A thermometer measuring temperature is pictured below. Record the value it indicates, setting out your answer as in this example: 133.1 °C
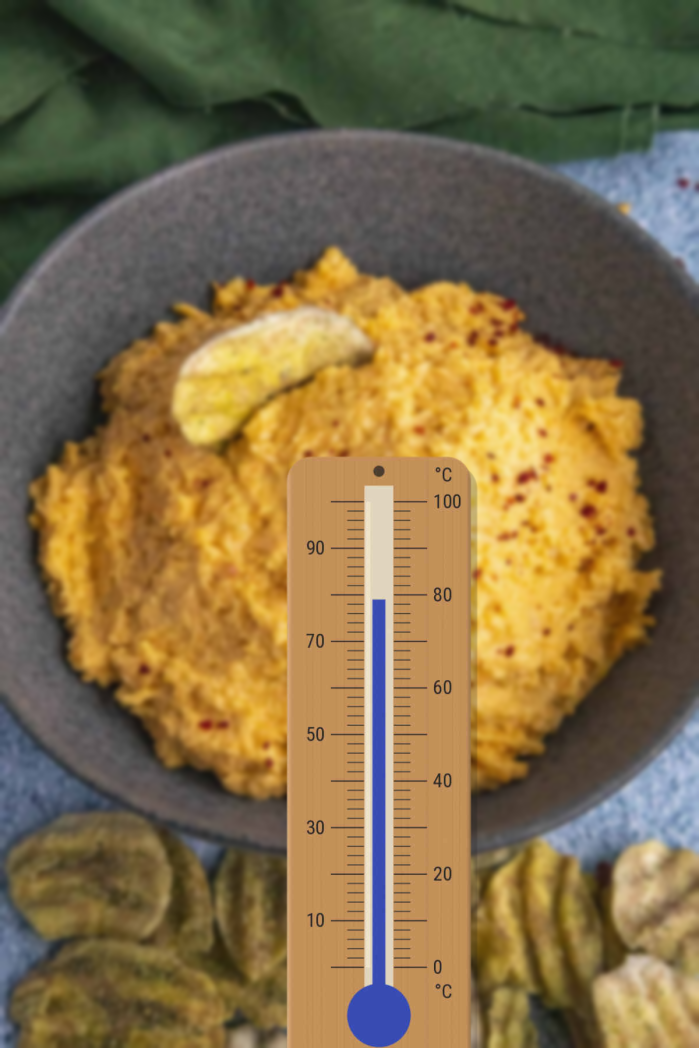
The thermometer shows 79 °C
